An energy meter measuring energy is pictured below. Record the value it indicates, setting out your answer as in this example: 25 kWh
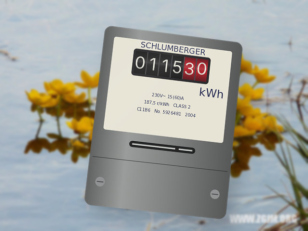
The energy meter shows 115.30 kWh
